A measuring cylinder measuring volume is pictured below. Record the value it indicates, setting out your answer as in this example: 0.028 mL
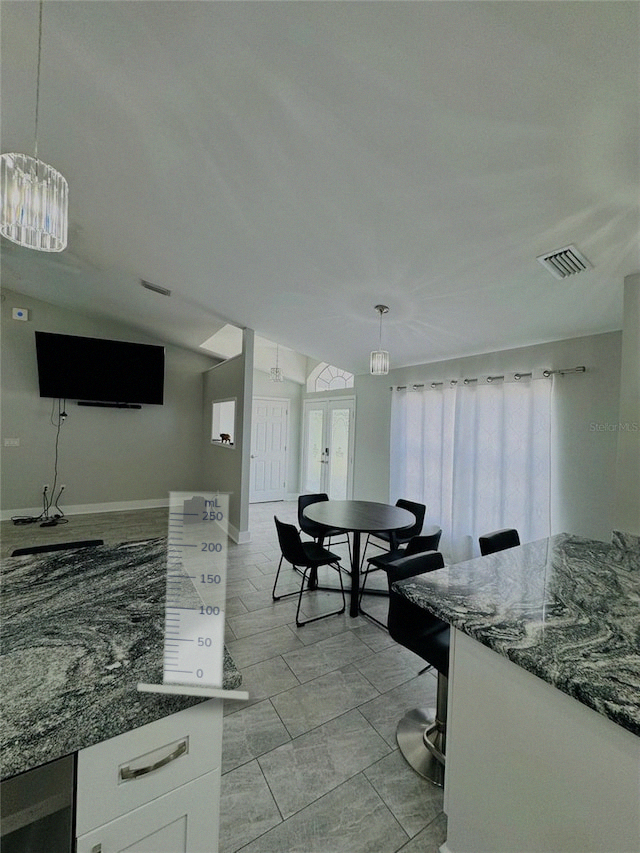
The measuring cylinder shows 100 mL
